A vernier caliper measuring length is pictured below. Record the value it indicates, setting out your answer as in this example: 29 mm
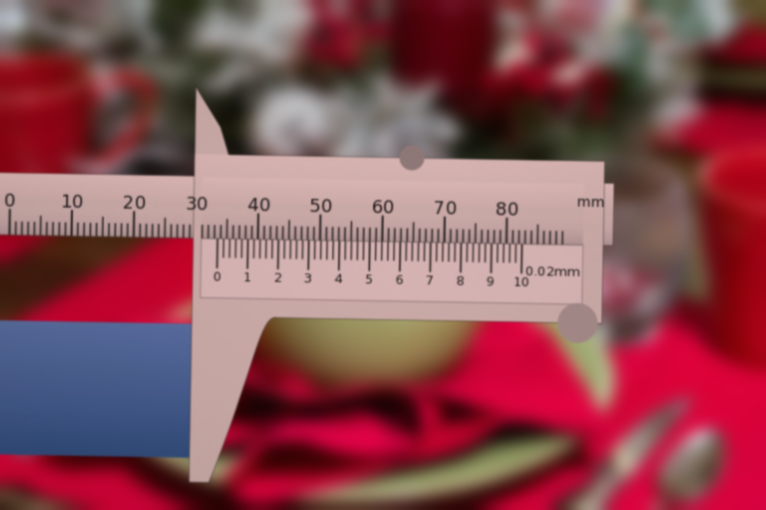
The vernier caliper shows 33.5 mm
